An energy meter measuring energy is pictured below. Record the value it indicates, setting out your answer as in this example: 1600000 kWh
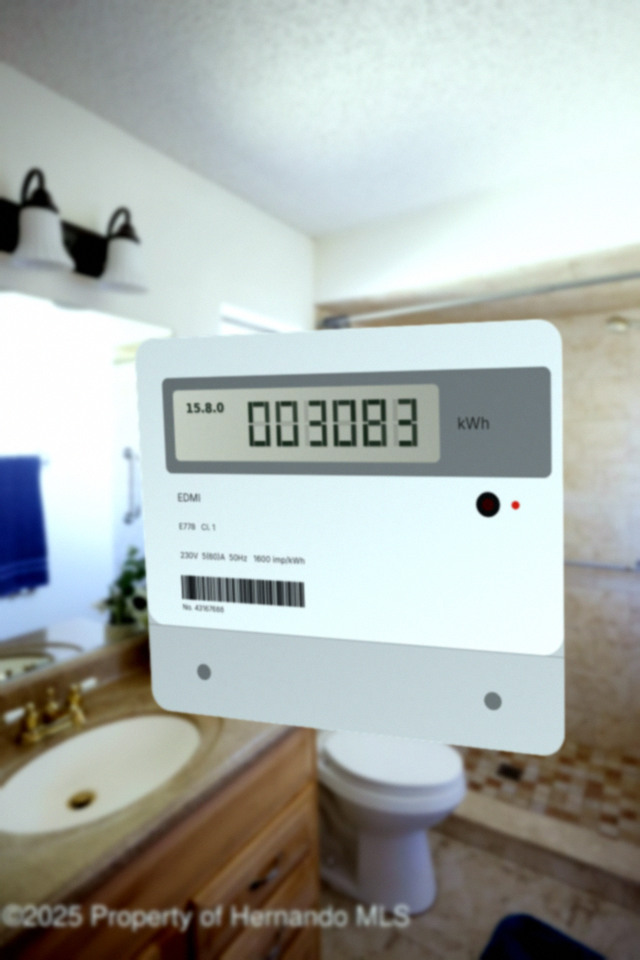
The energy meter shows 3083 kWh
